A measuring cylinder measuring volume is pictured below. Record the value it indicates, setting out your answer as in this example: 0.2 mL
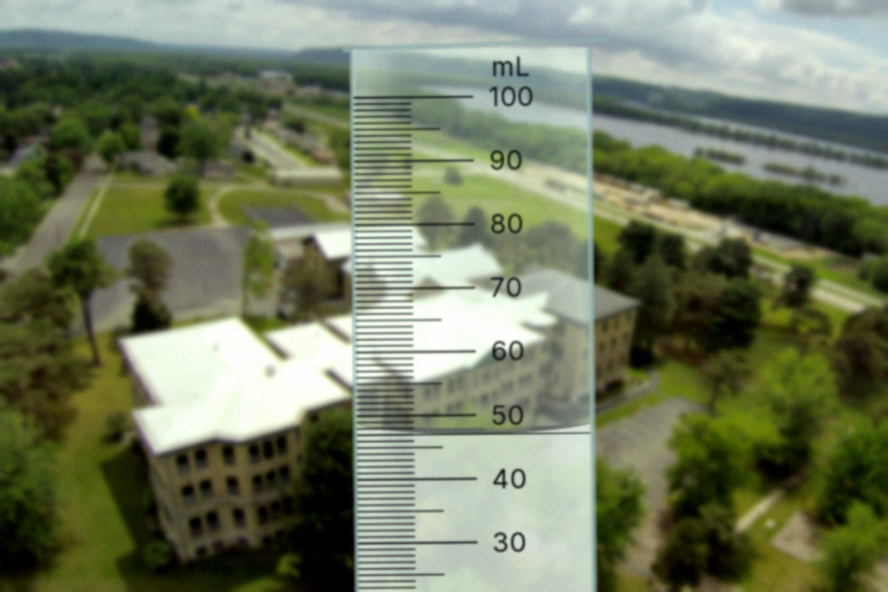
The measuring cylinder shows 47 mL
